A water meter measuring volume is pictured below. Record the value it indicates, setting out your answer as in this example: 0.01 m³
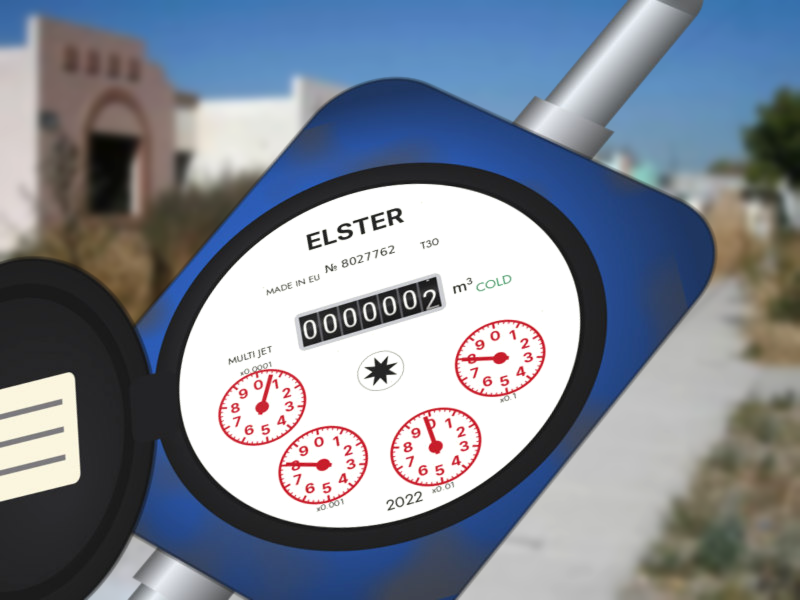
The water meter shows 1.7980 m³
